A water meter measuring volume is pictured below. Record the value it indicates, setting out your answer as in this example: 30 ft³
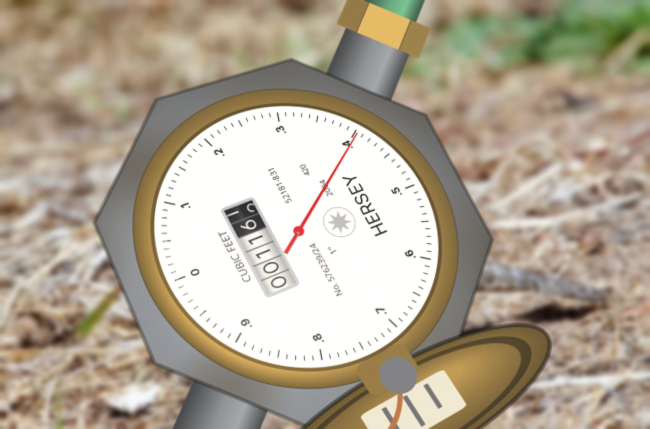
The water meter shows 1161.40 ft³
